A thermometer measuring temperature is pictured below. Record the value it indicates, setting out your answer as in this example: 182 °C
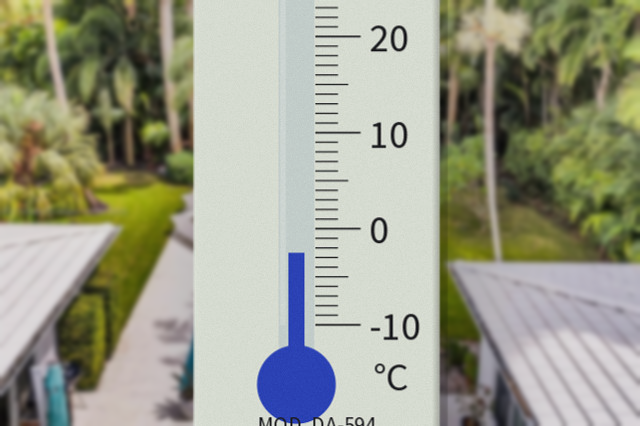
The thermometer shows -2.5 °C
